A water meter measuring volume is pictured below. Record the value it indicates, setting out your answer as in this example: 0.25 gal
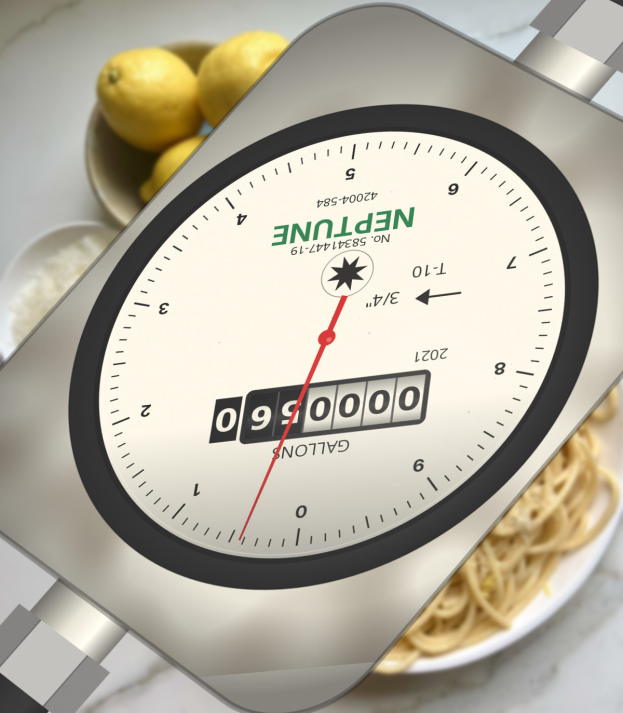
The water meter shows 560.4 gal
